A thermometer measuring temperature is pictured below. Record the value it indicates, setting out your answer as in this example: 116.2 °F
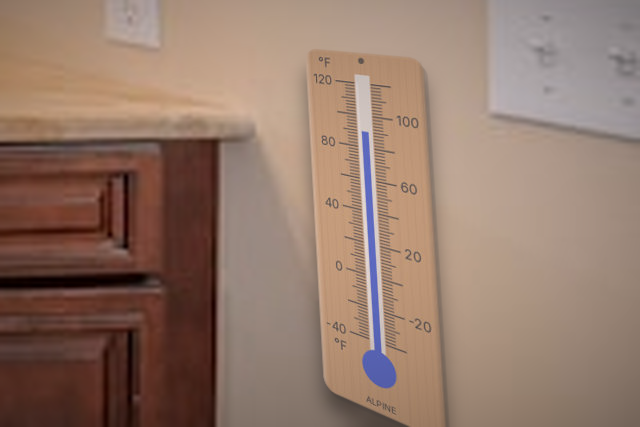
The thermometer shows 90 °F
